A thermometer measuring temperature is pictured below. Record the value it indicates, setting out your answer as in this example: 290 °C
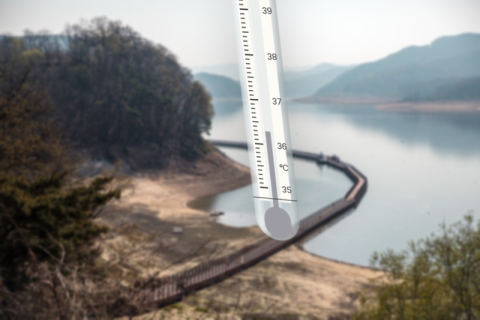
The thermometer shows 36.3 °C
